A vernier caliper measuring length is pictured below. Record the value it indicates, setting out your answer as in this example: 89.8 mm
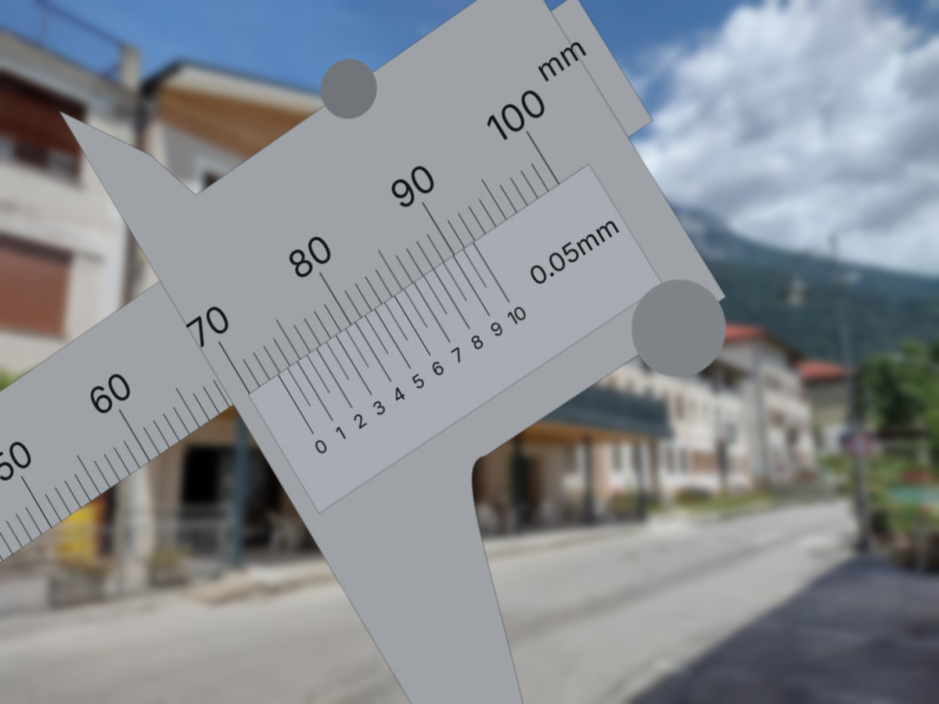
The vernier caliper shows 72.8 mm
